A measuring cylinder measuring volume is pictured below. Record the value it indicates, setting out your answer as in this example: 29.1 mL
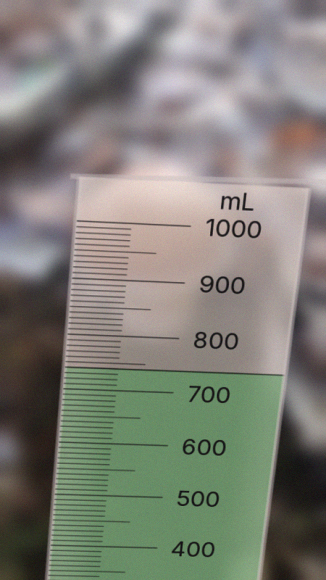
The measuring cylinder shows 740 mL
